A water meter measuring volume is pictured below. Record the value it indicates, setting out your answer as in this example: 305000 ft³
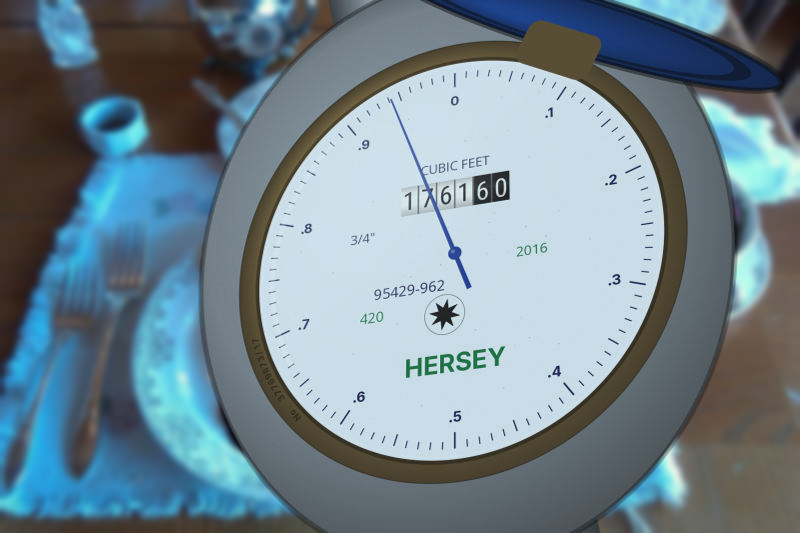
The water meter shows 176159.94 ft³
